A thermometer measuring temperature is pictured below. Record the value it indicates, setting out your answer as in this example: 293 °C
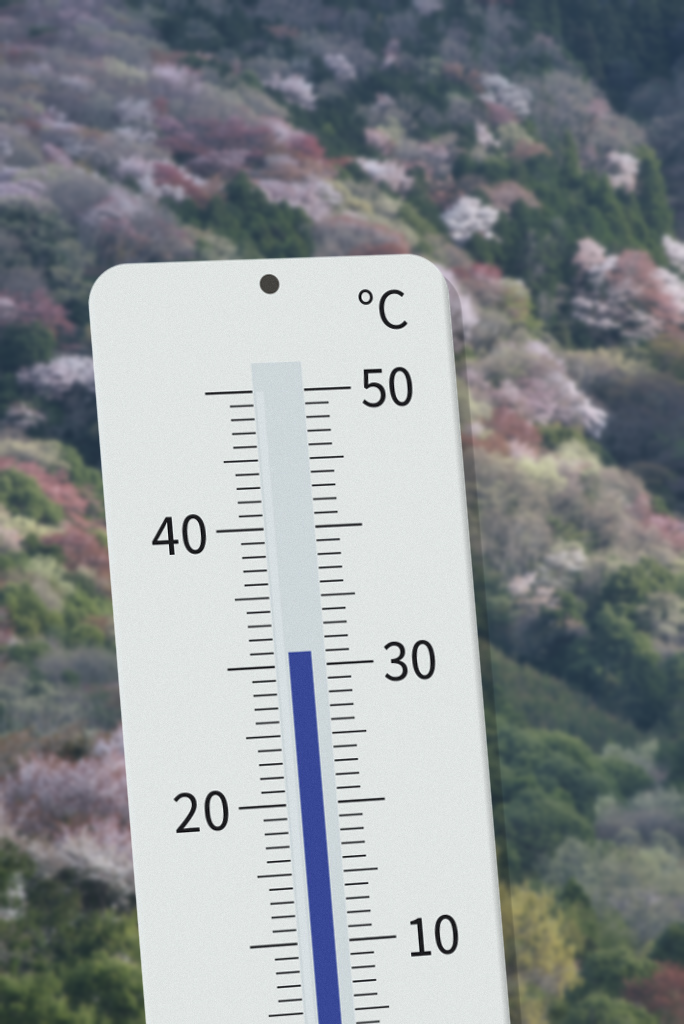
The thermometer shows 31 °C
